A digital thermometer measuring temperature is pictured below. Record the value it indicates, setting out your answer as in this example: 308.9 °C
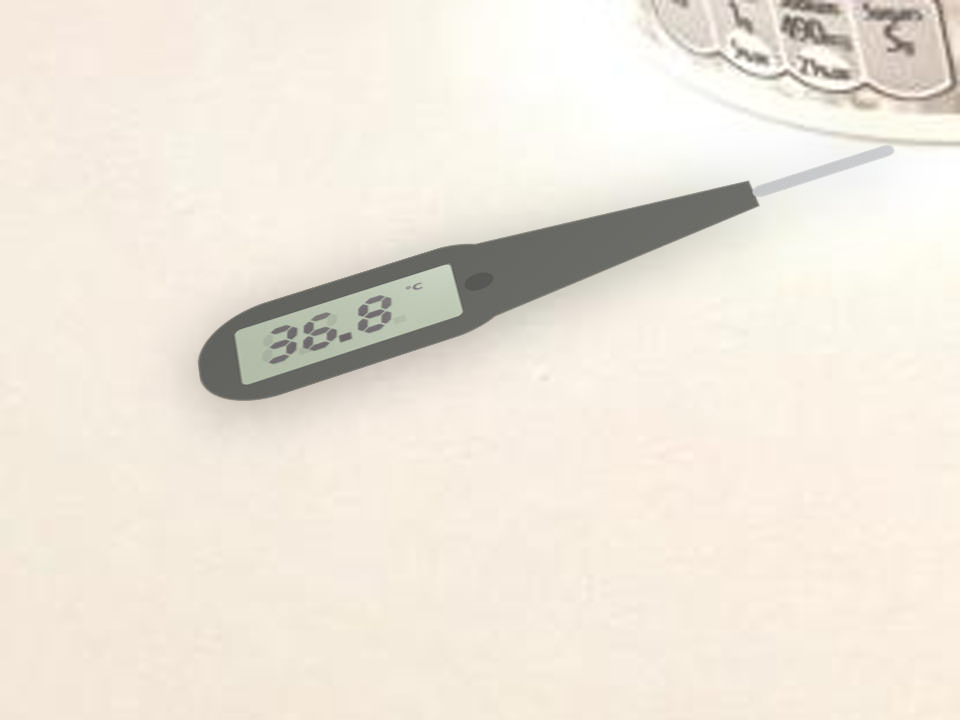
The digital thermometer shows 36.8 °C
